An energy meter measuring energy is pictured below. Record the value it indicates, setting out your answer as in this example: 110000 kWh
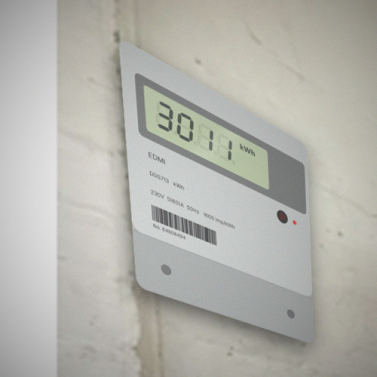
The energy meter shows 3011 kWh
